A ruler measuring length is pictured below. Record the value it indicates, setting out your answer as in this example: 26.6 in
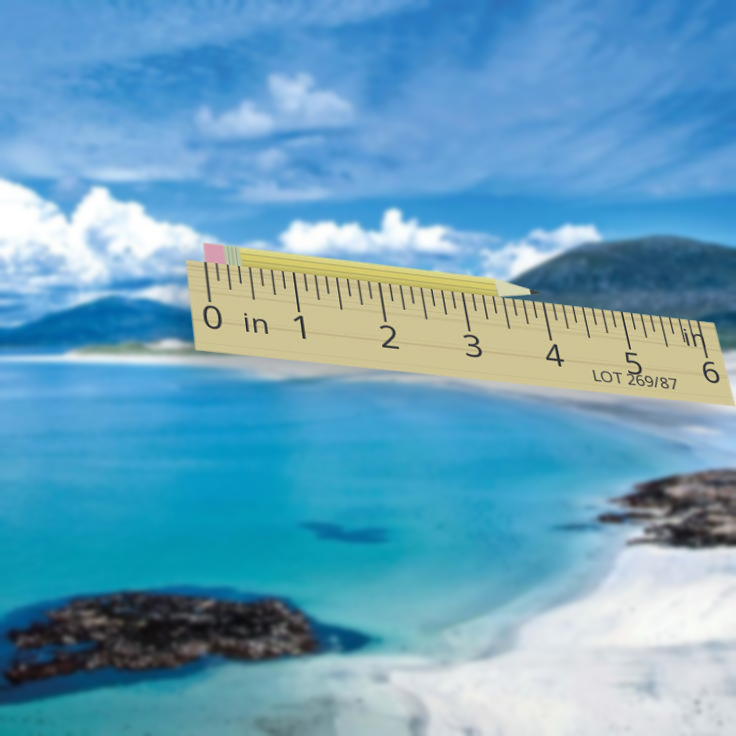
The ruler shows 4 in
